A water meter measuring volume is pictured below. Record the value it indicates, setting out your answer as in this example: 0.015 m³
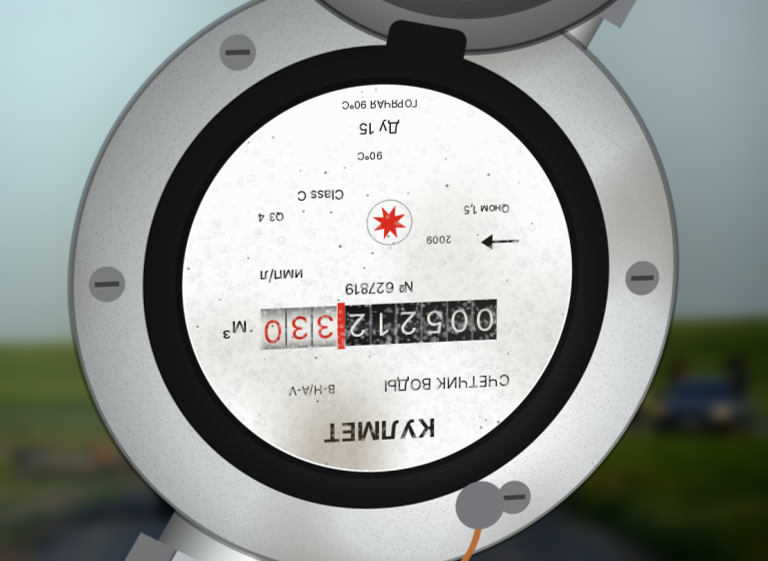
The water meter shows 5212.330 m³
